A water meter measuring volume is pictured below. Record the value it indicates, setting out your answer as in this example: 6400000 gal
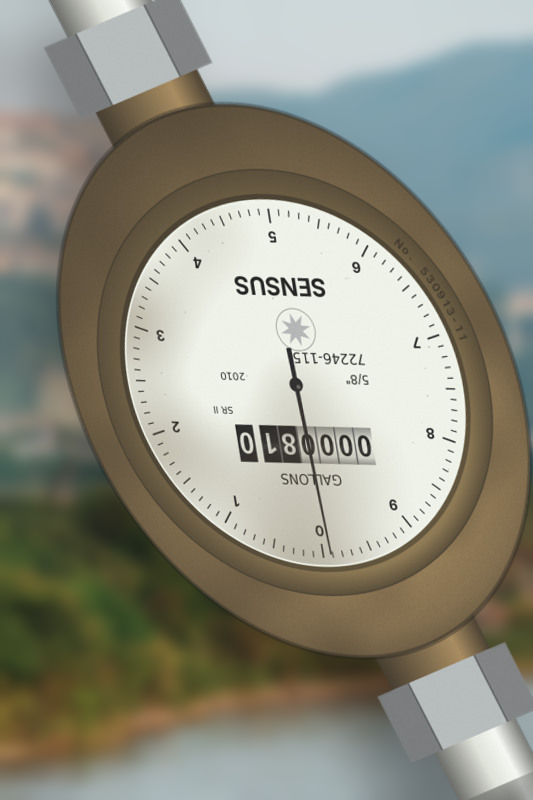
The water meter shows 809.9 gal
